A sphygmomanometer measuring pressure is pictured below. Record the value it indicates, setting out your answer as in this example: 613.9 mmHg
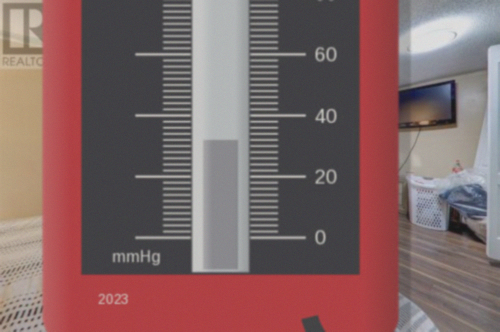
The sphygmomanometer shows 32 mmHg
